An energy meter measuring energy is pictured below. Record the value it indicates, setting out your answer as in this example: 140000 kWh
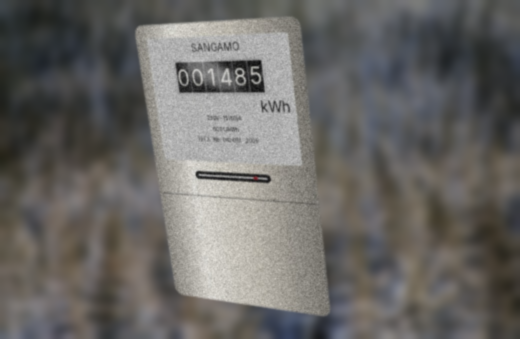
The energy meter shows 1485 kWh
